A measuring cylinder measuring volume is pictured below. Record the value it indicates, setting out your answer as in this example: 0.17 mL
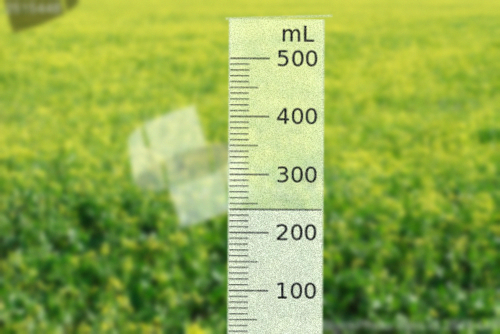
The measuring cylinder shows 240 mL
